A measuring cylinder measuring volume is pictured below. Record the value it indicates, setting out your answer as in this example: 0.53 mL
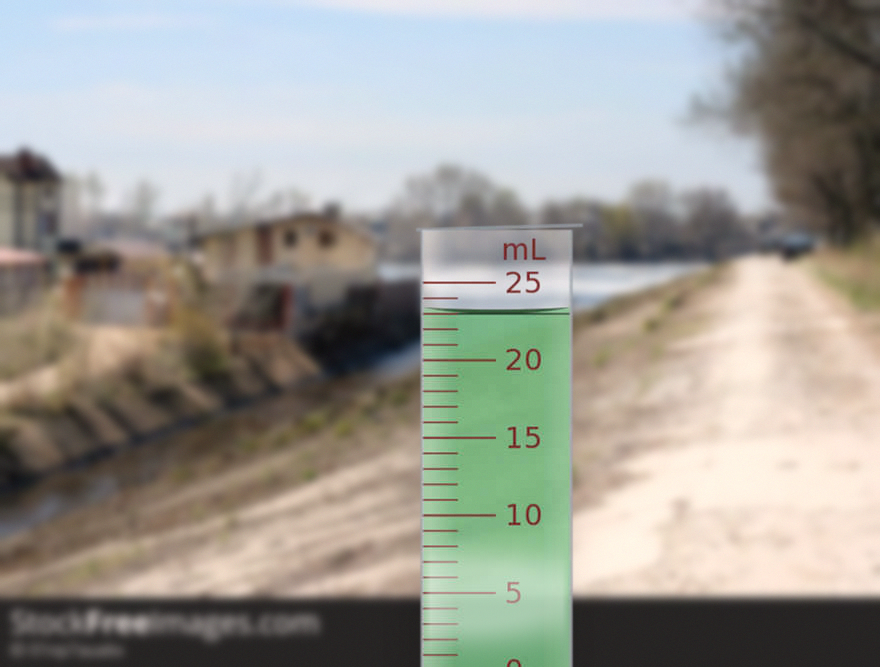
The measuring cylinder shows 23 mL
